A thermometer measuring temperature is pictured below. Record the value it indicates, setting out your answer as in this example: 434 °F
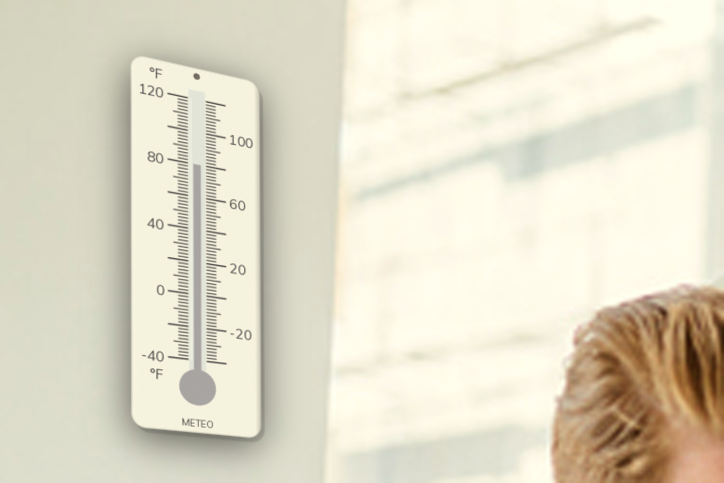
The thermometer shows 80 °F
